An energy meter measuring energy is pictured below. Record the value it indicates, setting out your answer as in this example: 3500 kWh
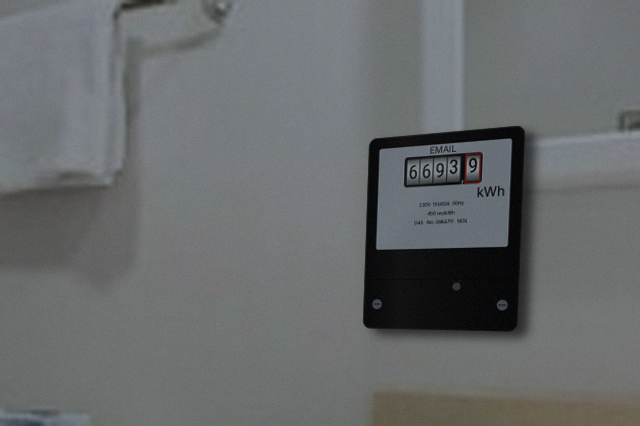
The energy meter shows 6693.9 kWh
